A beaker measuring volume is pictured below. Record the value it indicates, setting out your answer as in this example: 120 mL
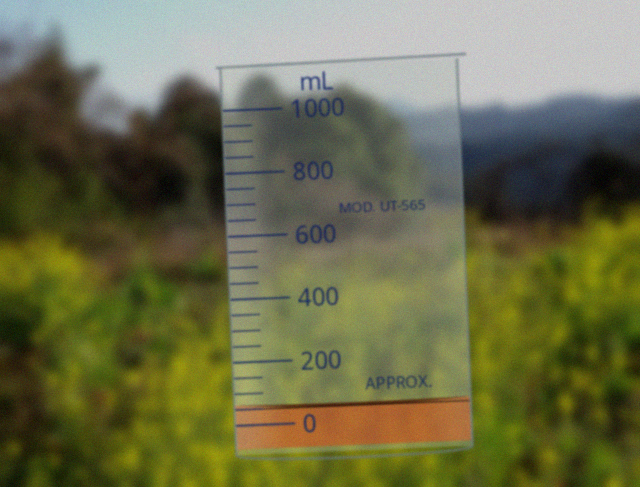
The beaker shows 50 mL
